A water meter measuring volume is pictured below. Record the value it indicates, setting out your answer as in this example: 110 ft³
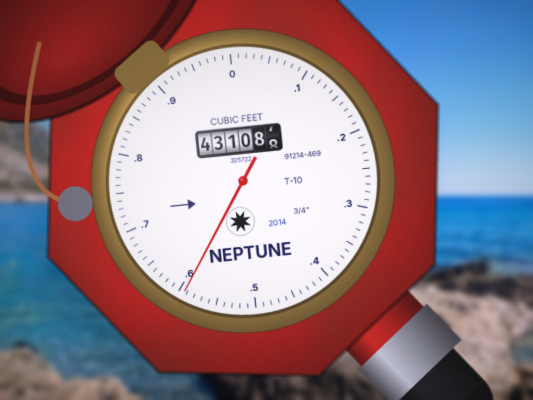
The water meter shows 431087.59 ft³
